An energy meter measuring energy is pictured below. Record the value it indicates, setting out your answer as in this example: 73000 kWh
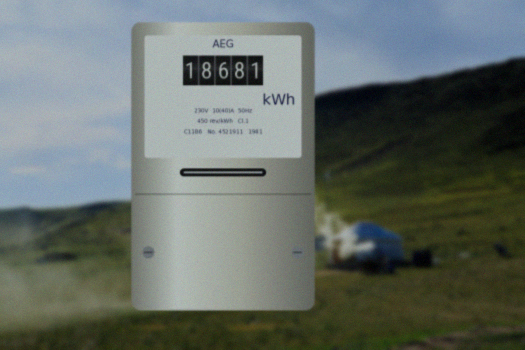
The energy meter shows 18681 kWh
